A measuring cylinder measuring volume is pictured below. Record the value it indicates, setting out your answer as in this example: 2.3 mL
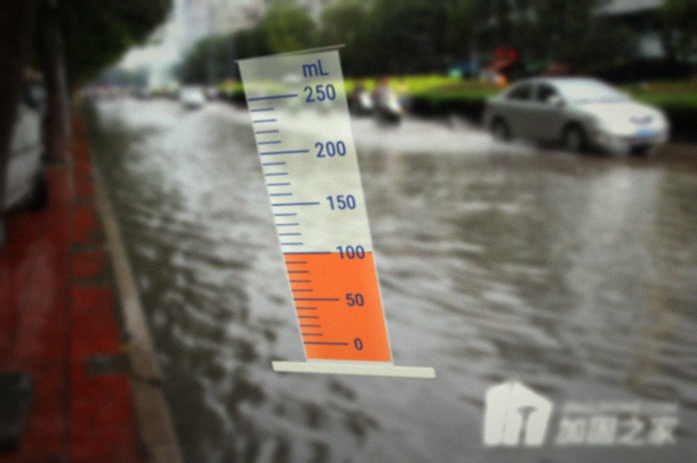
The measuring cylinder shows 100 mL
